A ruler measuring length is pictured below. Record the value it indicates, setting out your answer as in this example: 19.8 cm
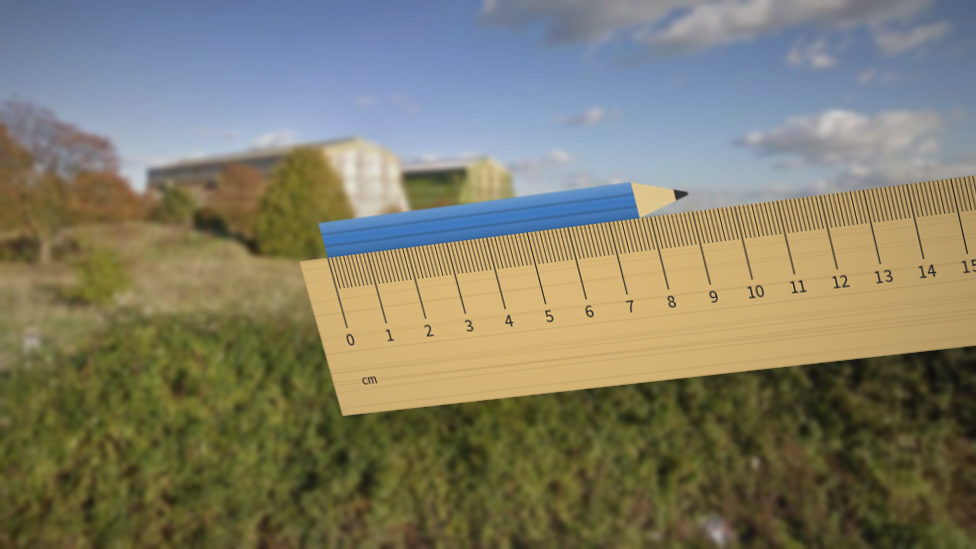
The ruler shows 9 cm
